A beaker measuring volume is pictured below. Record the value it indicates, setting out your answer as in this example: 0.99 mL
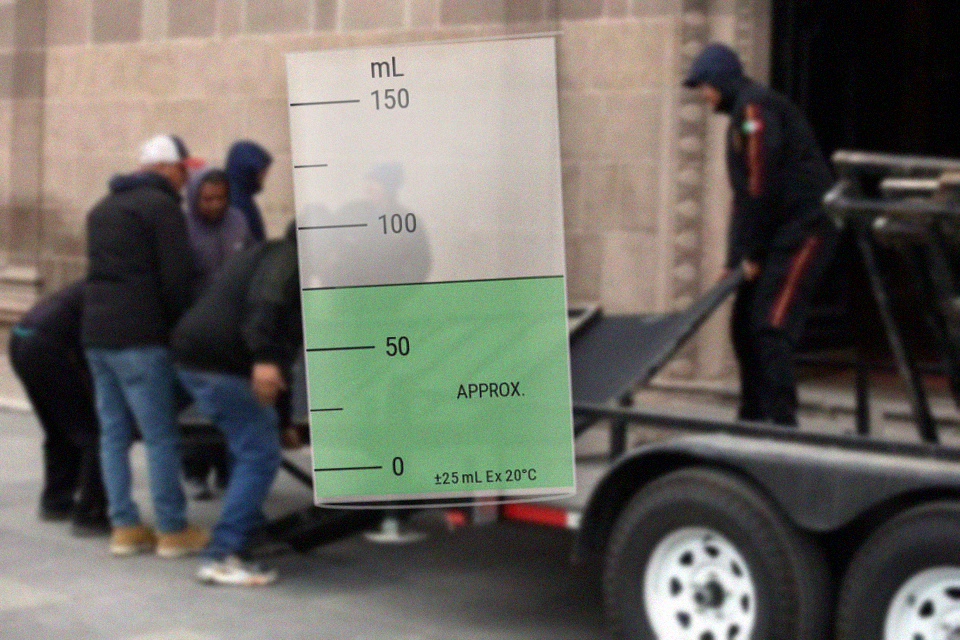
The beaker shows 75 mL
